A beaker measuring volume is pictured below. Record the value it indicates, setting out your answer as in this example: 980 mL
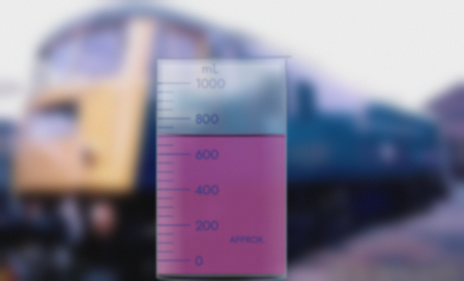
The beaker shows 700 mL
